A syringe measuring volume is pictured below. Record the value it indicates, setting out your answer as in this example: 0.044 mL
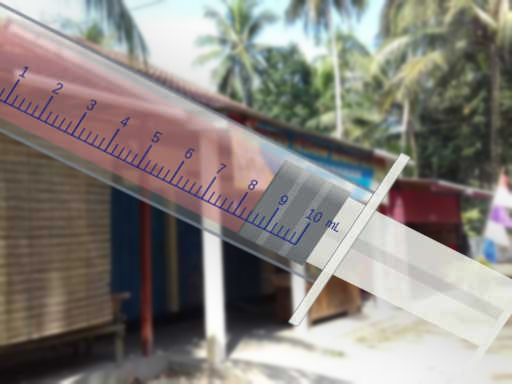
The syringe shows 8.4 mL
